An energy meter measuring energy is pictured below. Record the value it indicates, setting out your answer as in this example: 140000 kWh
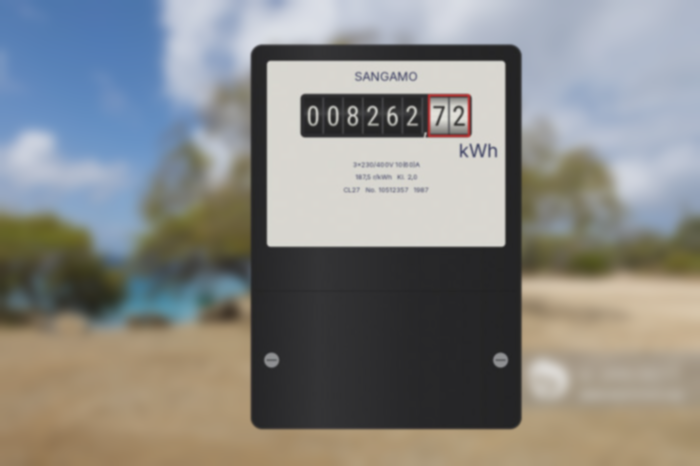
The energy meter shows 8262.72 kWh
